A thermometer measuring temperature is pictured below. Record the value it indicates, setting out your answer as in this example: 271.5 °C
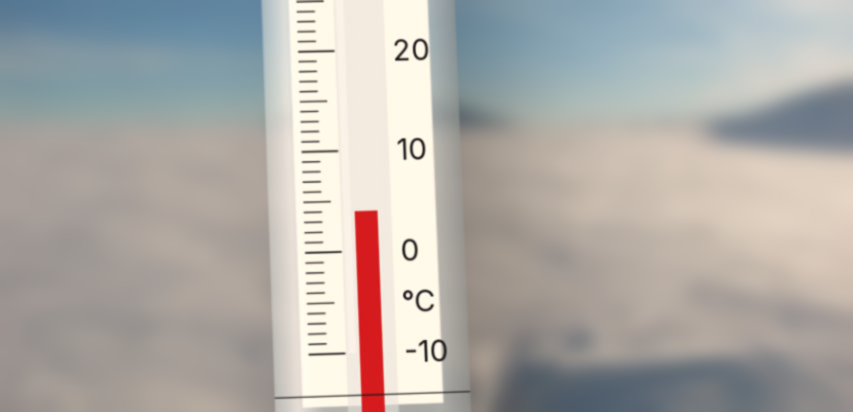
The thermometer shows 4 °C
